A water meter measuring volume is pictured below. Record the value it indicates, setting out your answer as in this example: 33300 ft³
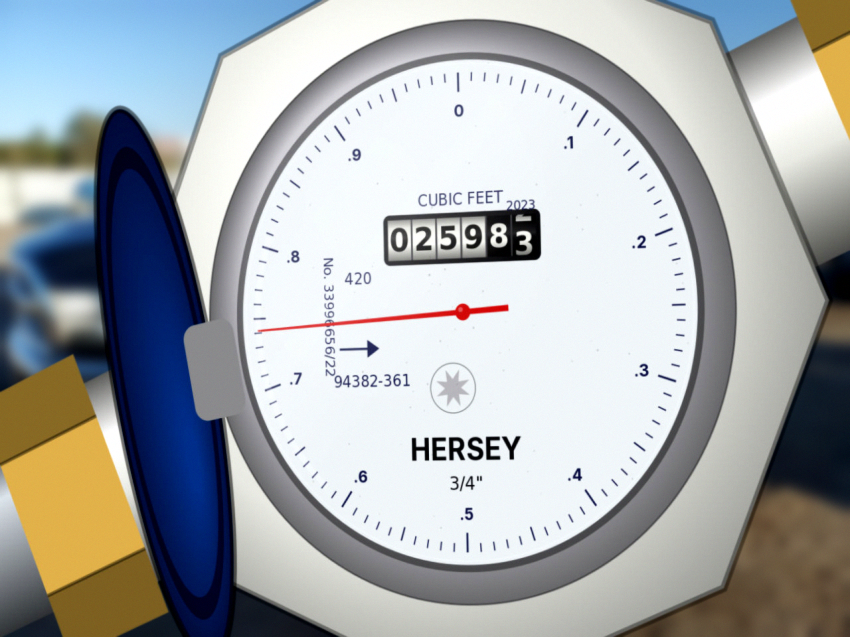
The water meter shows 25982.74 ft³
